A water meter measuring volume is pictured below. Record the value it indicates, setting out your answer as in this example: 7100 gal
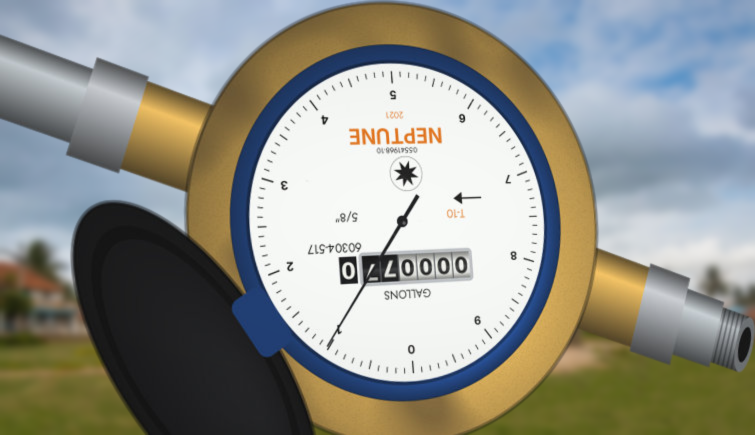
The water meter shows 771.0 gal
